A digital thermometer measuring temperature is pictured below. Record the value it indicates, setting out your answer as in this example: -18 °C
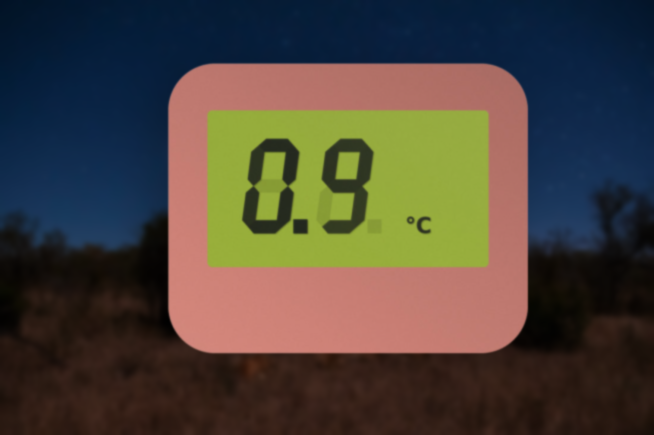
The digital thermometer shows 0.9 °C
